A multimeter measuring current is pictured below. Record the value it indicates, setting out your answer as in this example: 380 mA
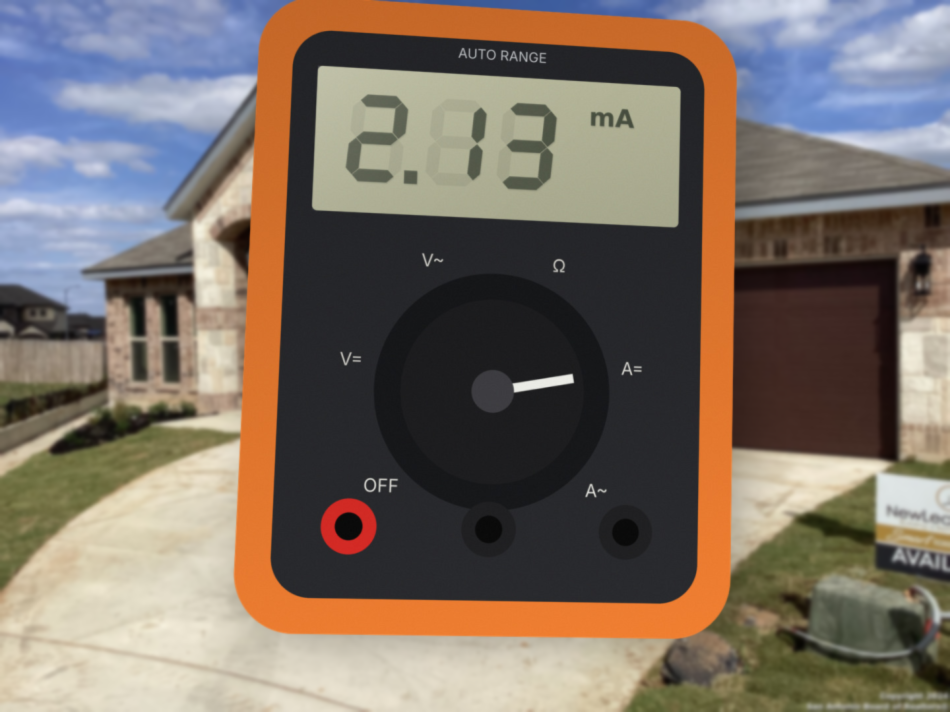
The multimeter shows 2.13 mA
